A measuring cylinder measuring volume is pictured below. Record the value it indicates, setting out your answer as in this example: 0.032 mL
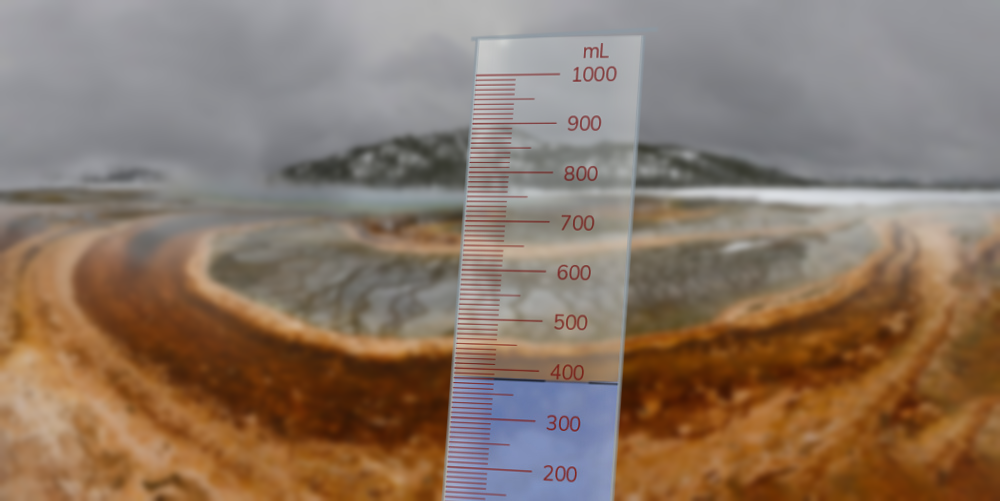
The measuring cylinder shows 380 mL
